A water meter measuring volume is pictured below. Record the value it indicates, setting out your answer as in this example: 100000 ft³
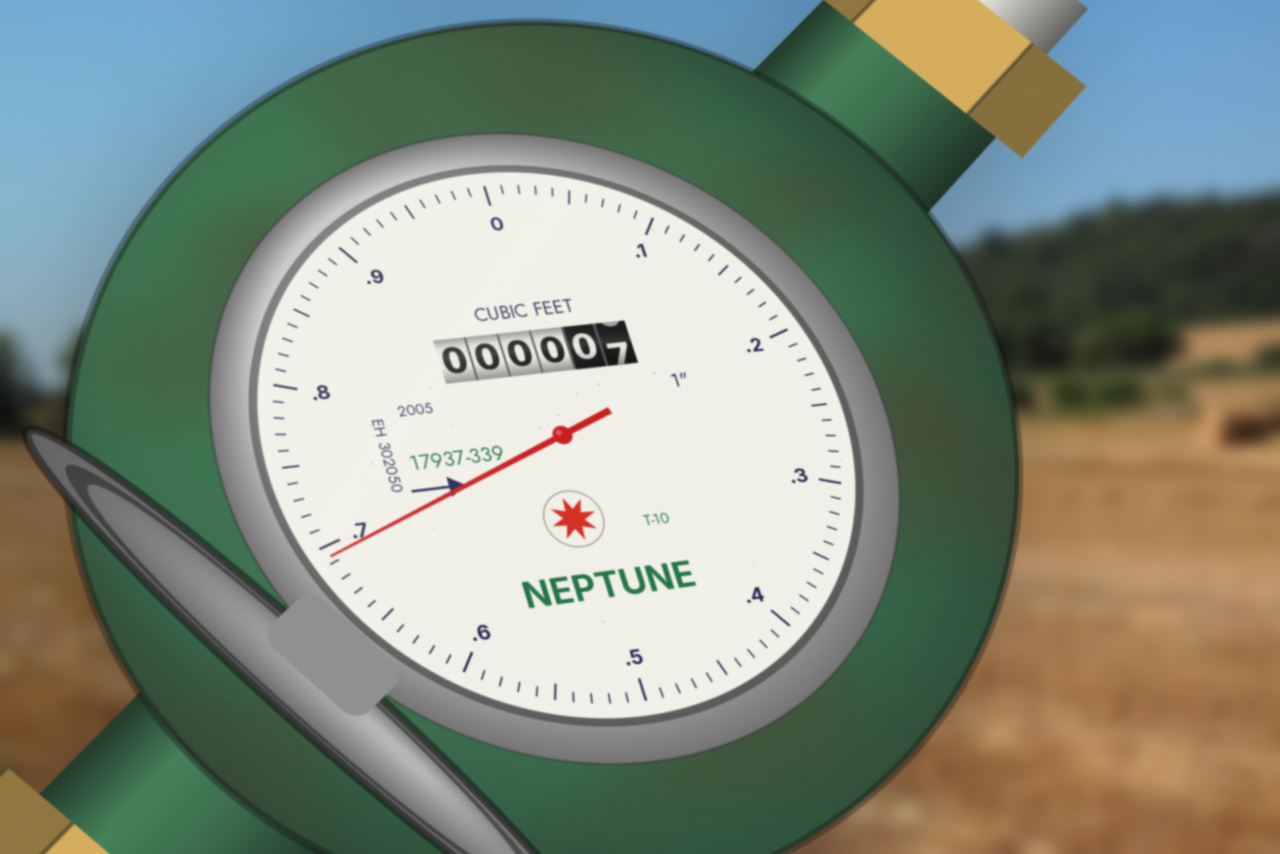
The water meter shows 6.69 ft³
